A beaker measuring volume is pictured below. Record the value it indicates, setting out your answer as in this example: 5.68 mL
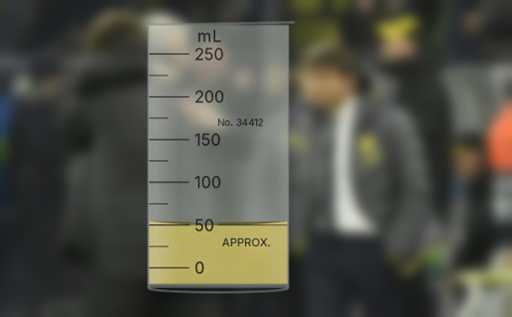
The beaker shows 50 mL
